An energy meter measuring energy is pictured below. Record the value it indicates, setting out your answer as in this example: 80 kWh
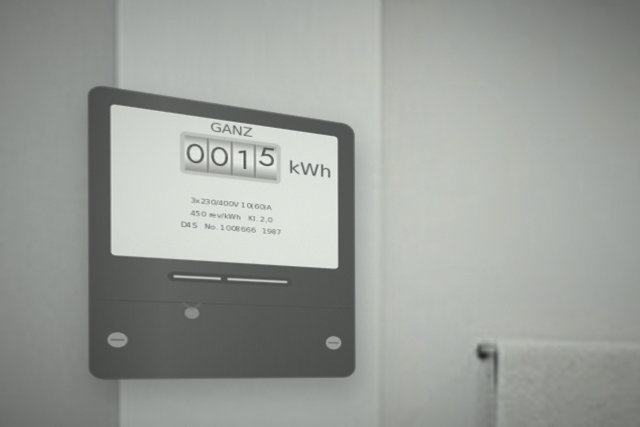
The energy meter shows 15 kWh
